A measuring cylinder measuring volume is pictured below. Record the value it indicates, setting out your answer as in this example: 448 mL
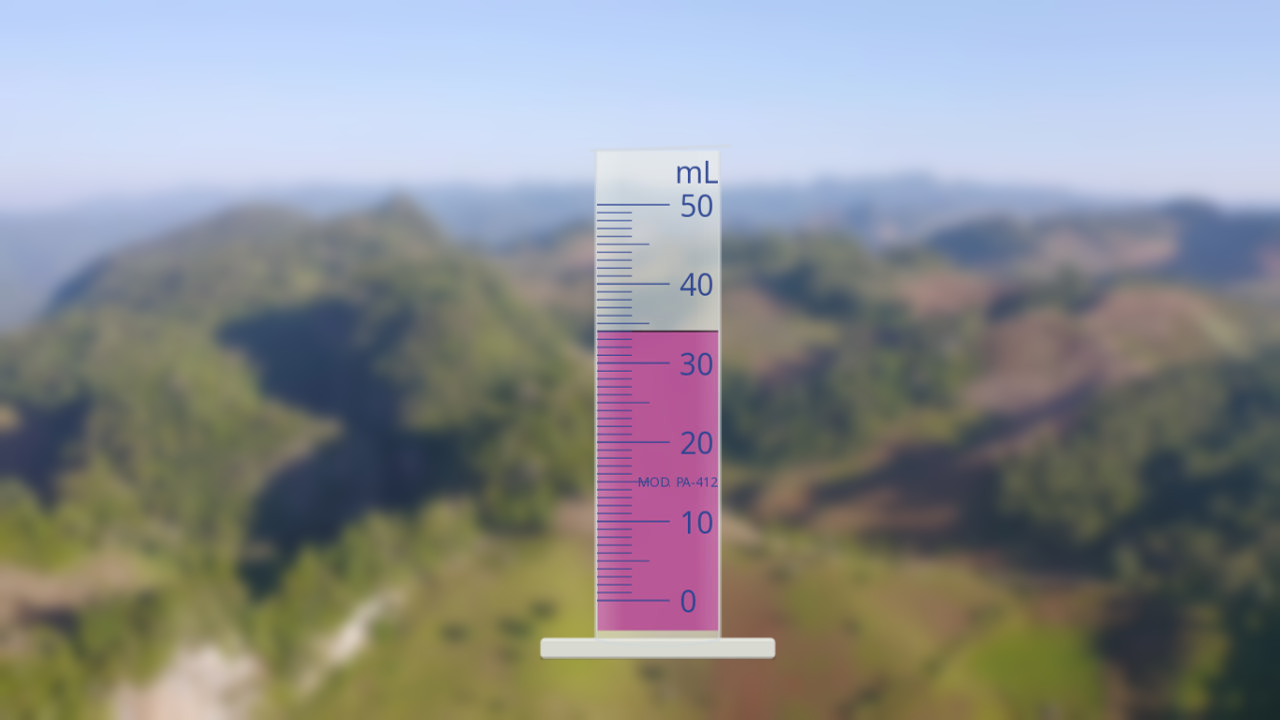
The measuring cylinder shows 34 mL
